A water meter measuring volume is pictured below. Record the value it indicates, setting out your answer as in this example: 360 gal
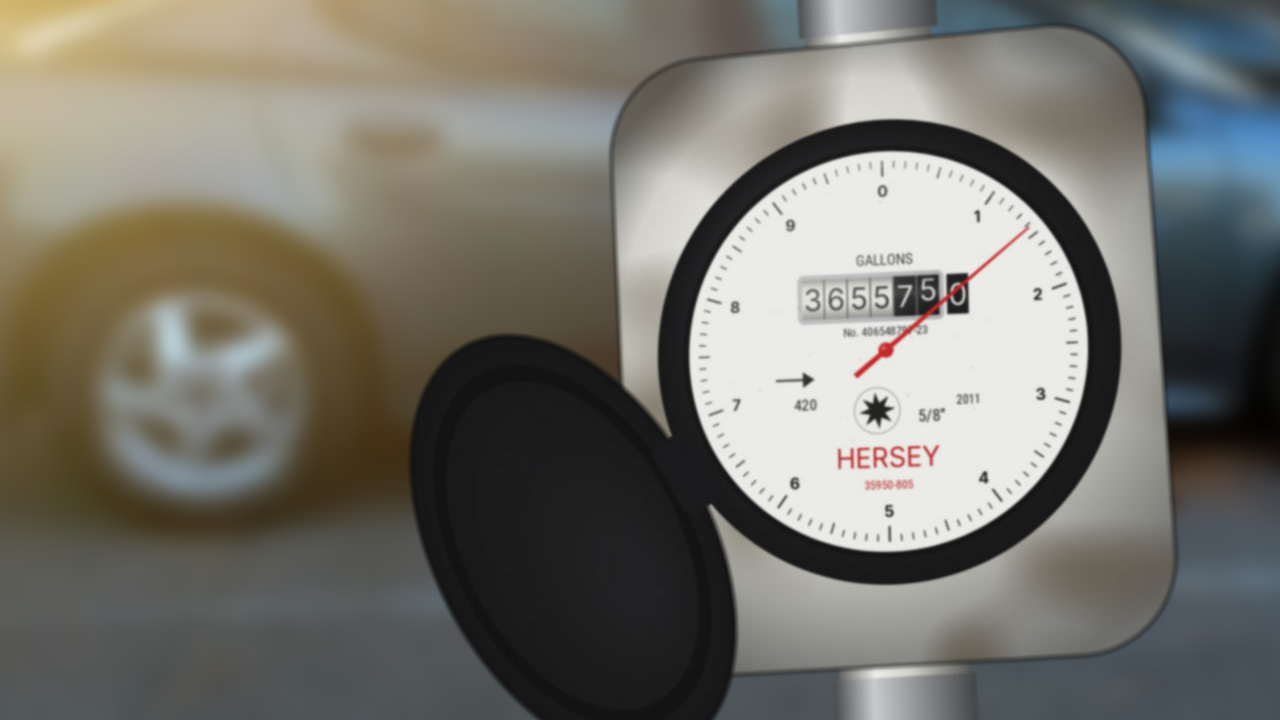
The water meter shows 3655751.4 gal
